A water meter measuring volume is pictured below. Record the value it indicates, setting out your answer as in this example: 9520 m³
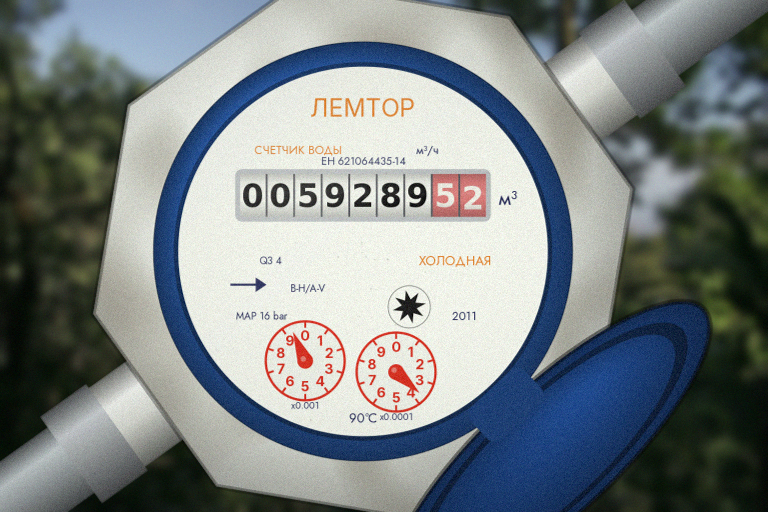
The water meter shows 59289.5193 m³
